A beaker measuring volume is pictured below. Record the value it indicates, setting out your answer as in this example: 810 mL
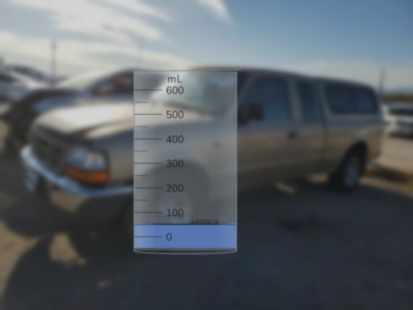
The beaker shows 50 mL
